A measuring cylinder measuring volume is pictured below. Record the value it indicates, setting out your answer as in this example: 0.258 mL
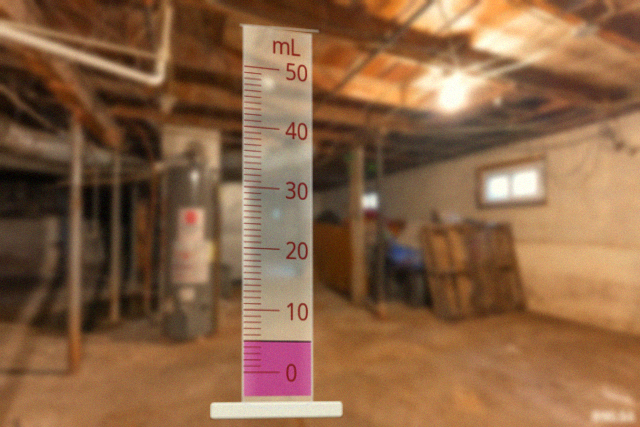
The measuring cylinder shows 5 mL
